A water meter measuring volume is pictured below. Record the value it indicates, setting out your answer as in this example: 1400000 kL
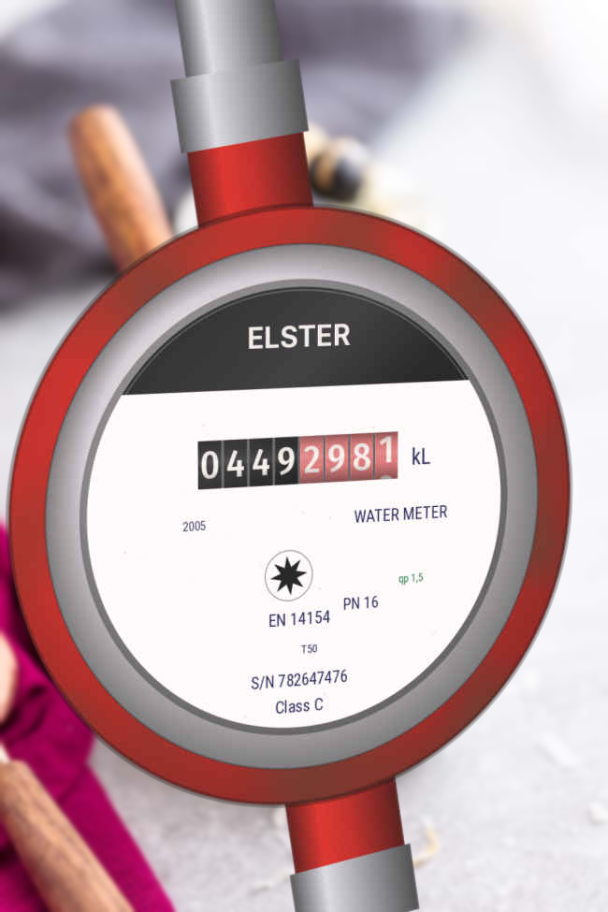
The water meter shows 449.2981 kL
